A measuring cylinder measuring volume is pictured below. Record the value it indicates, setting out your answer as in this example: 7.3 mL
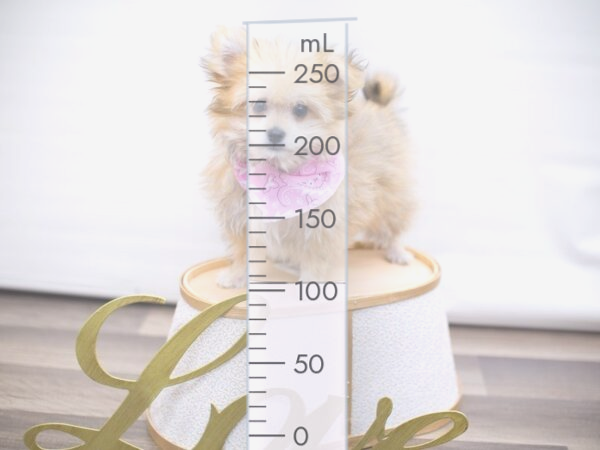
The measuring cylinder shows 105 mL
